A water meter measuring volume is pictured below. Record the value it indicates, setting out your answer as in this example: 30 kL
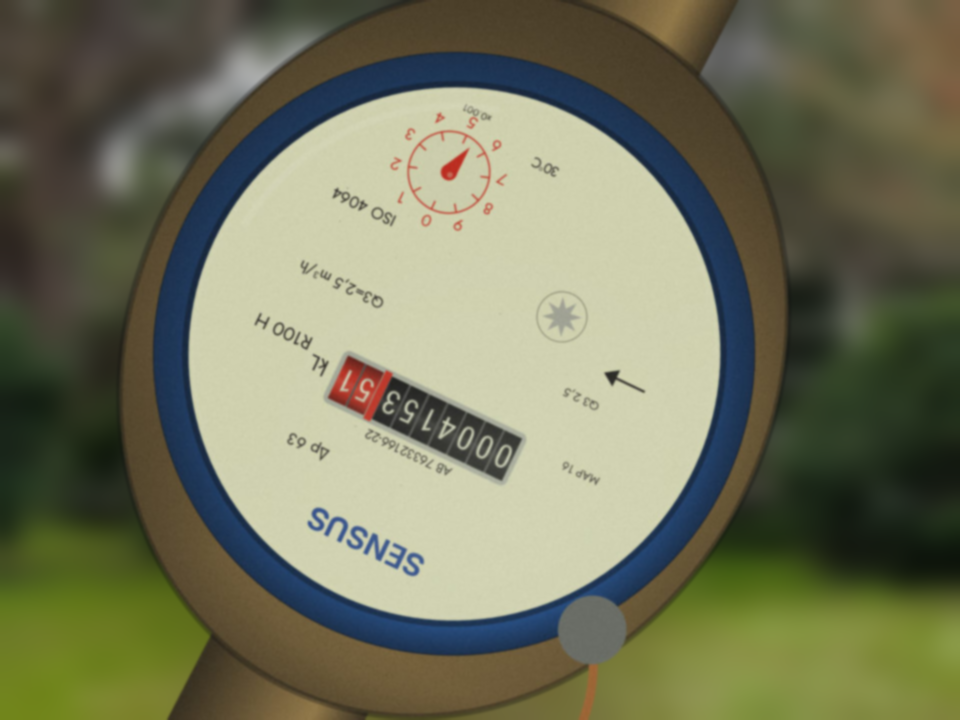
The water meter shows 4153.515 kL
